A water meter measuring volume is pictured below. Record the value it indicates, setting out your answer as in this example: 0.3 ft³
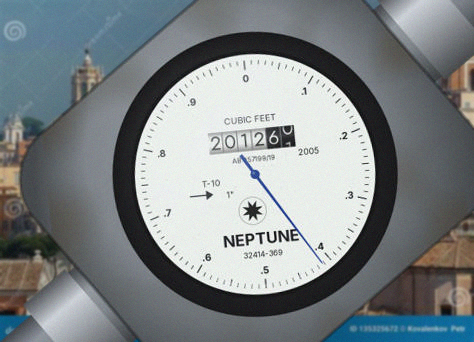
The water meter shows 201260.41 ft³
